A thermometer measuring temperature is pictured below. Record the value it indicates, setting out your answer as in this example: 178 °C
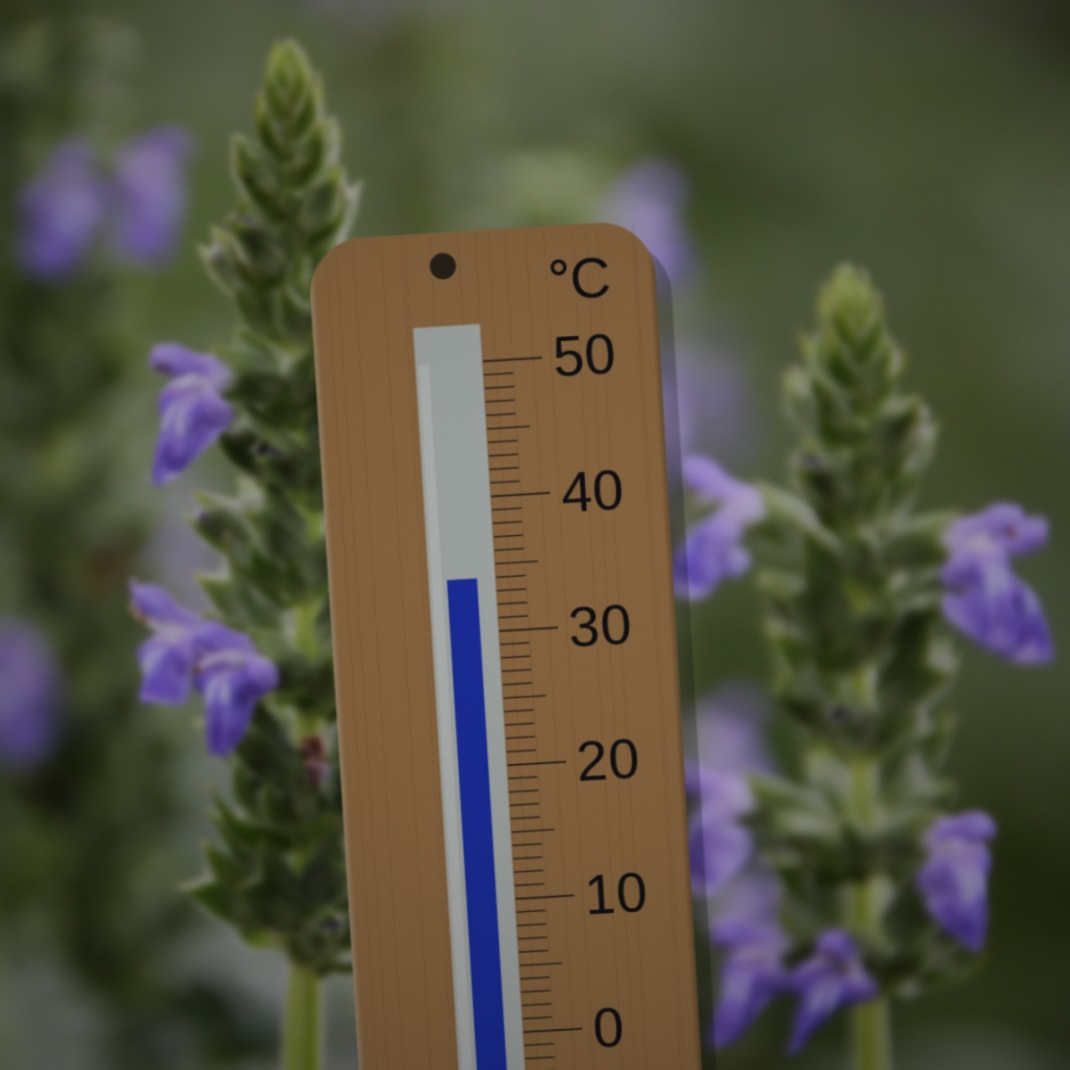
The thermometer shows 34 °C
